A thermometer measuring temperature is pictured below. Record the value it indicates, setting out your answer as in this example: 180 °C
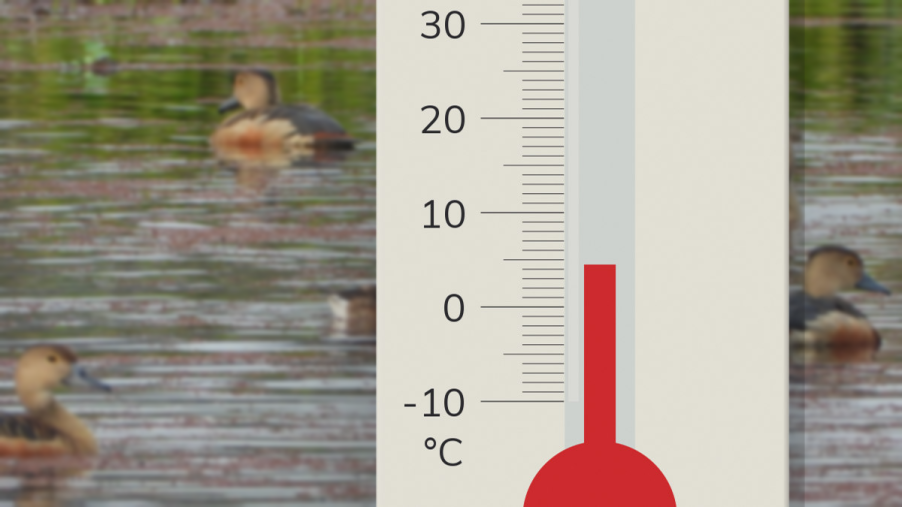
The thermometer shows 4.5 °C
